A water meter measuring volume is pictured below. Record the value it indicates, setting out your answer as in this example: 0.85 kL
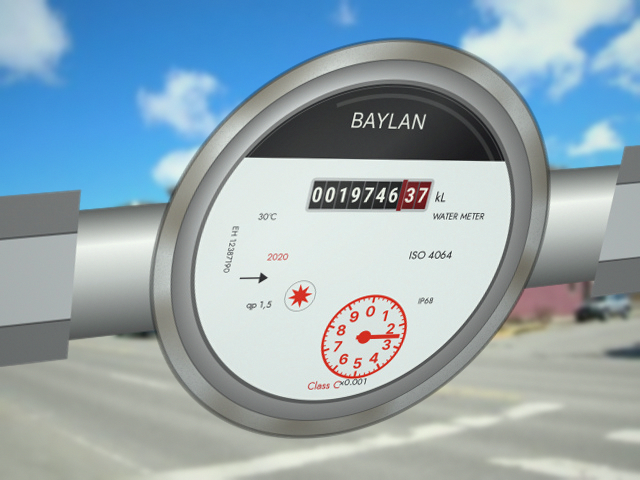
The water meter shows 19746.372 kL
